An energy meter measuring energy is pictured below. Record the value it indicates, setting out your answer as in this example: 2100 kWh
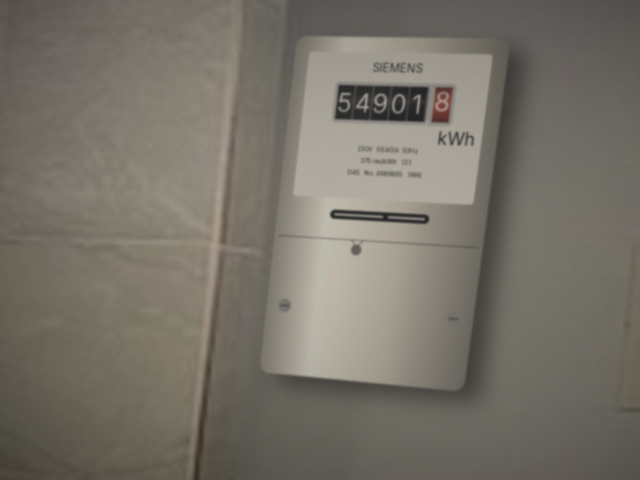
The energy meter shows 54901.8 kWh
